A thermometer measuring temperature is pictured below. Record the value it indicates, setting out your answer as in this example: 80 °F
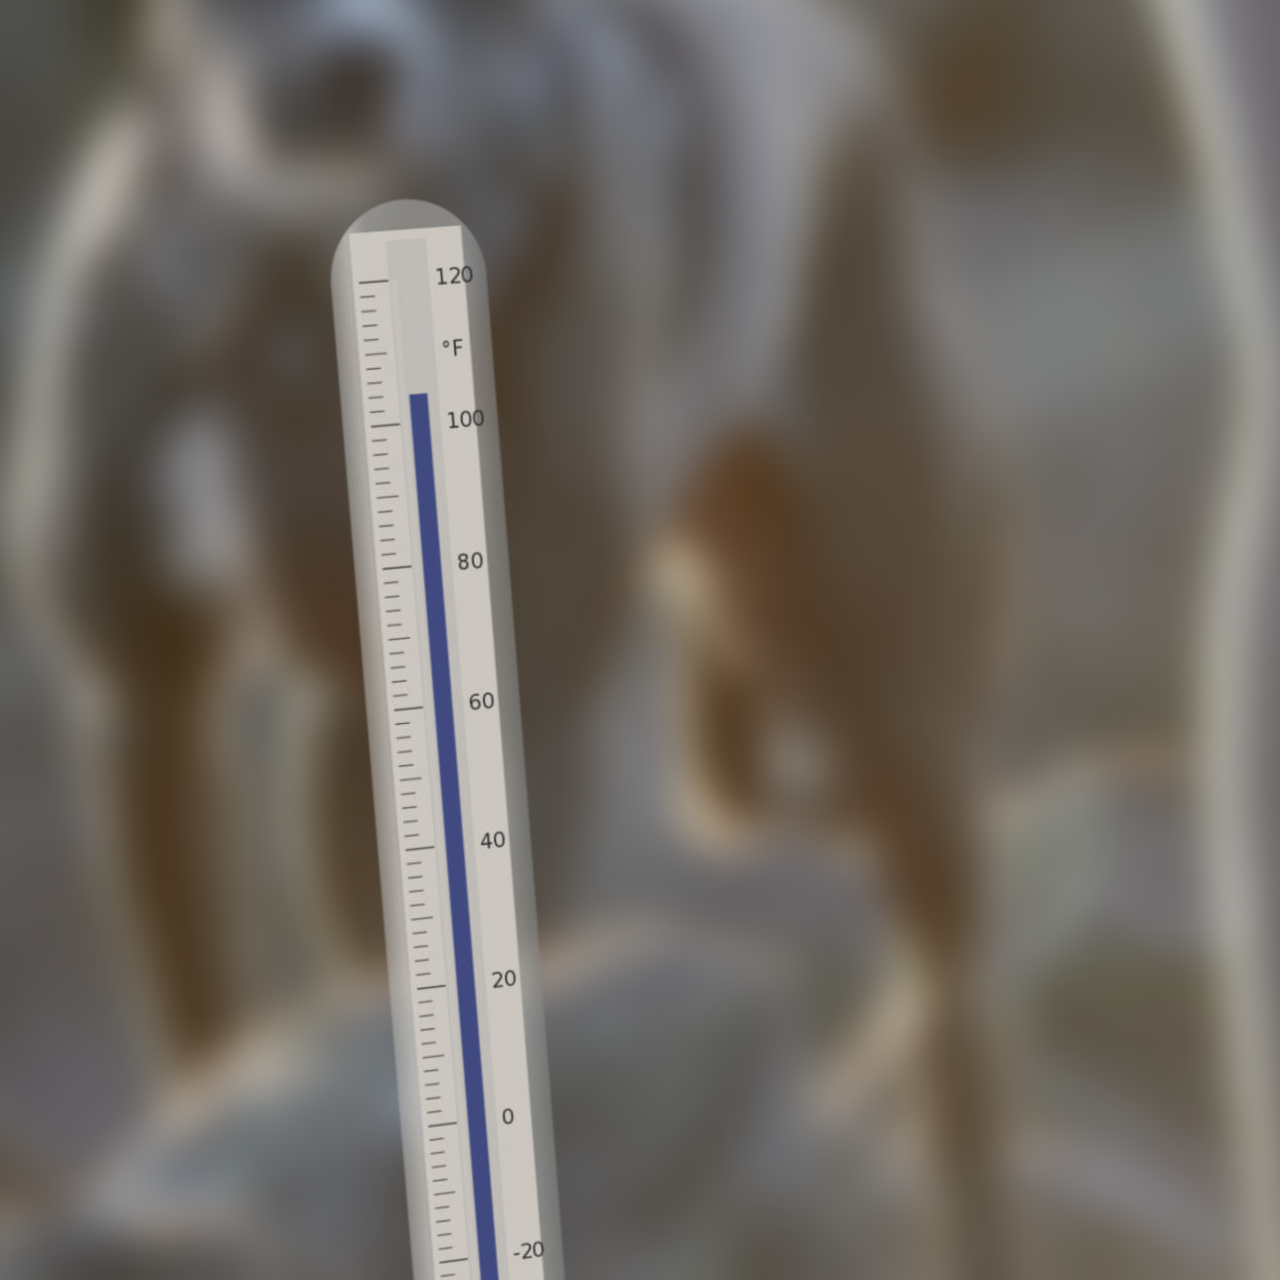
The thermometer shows 104 °F
